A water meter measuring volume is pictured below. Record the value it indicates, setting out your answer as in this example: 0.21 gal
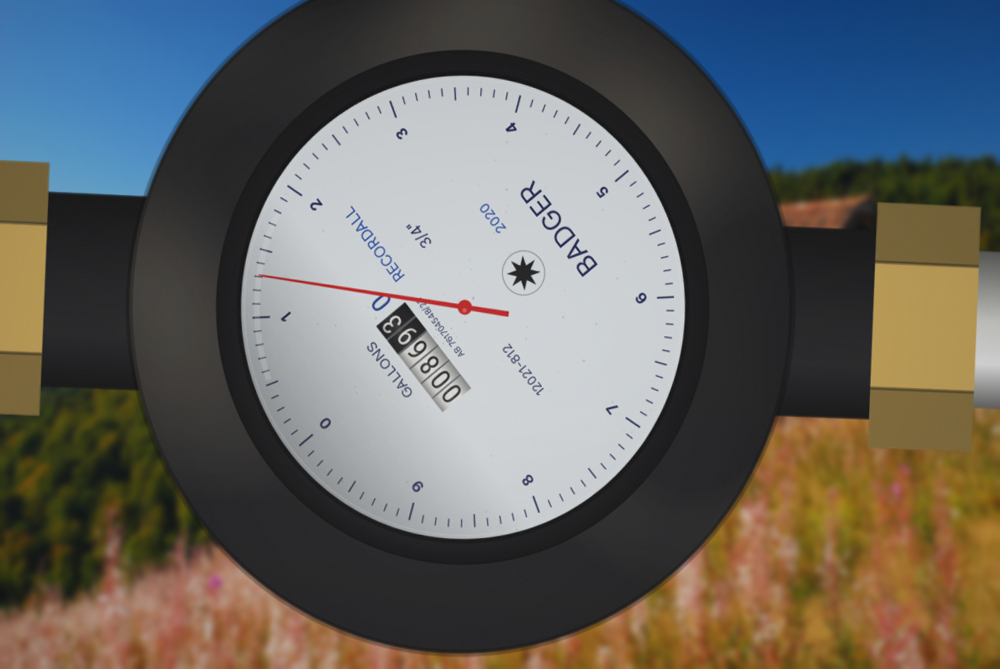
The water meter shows 86931.3 gal
